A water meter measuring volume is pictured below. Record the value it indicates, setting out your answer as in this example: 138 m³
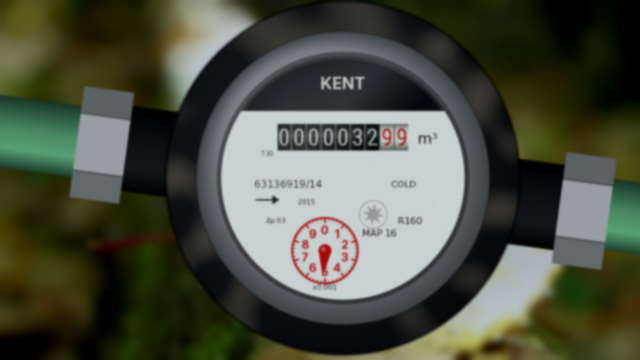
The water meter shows 32.995 m³
